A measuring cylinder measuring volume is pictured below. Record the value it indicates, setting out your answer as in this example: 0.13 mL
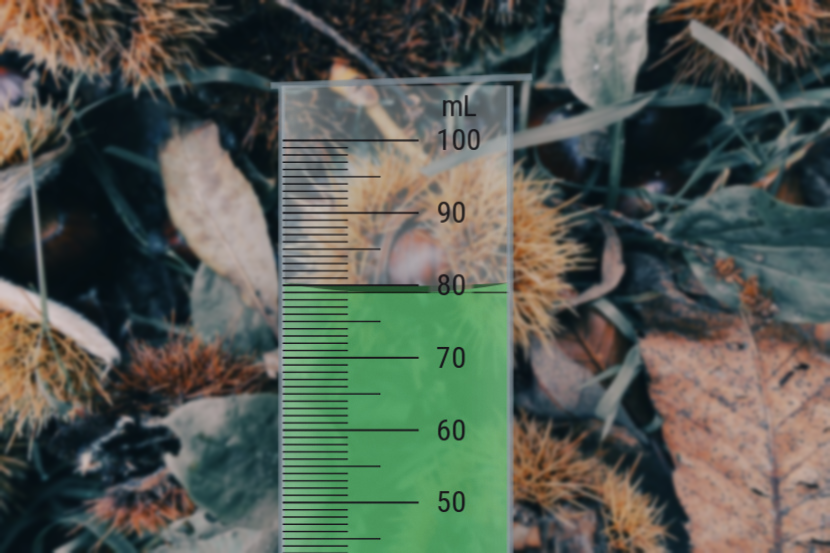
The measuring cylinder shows 79 mL
